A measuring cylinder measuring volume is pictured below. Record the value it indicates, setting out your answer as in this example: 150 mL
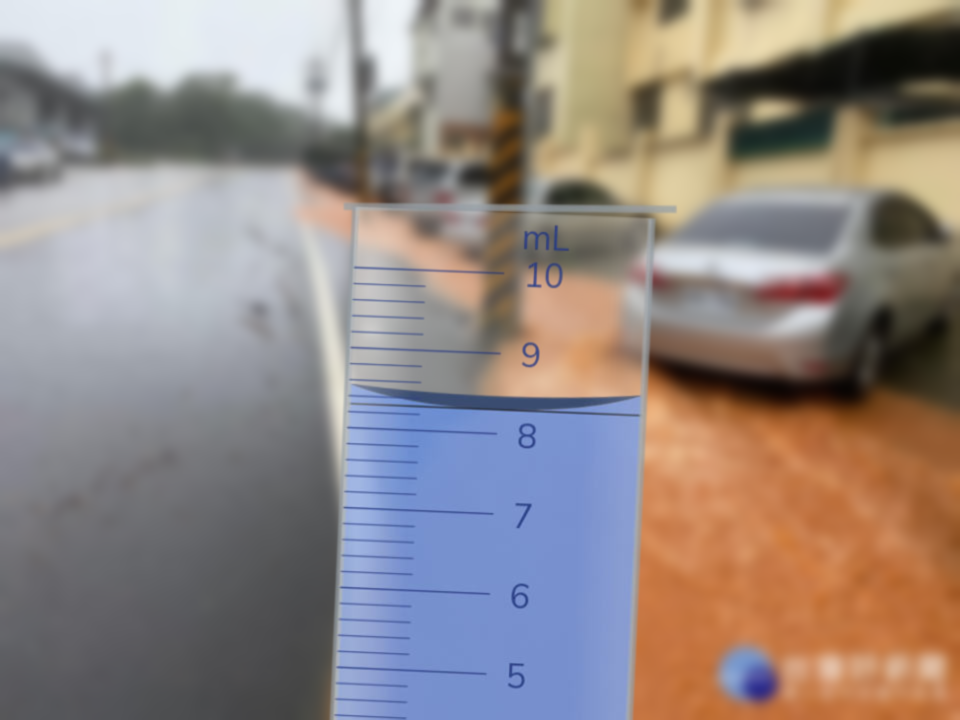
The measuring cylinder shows 8.3 mL
